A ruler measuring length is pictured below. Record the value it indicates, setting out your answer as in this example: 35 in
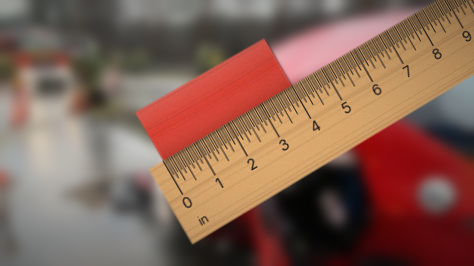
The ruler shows 4 in
